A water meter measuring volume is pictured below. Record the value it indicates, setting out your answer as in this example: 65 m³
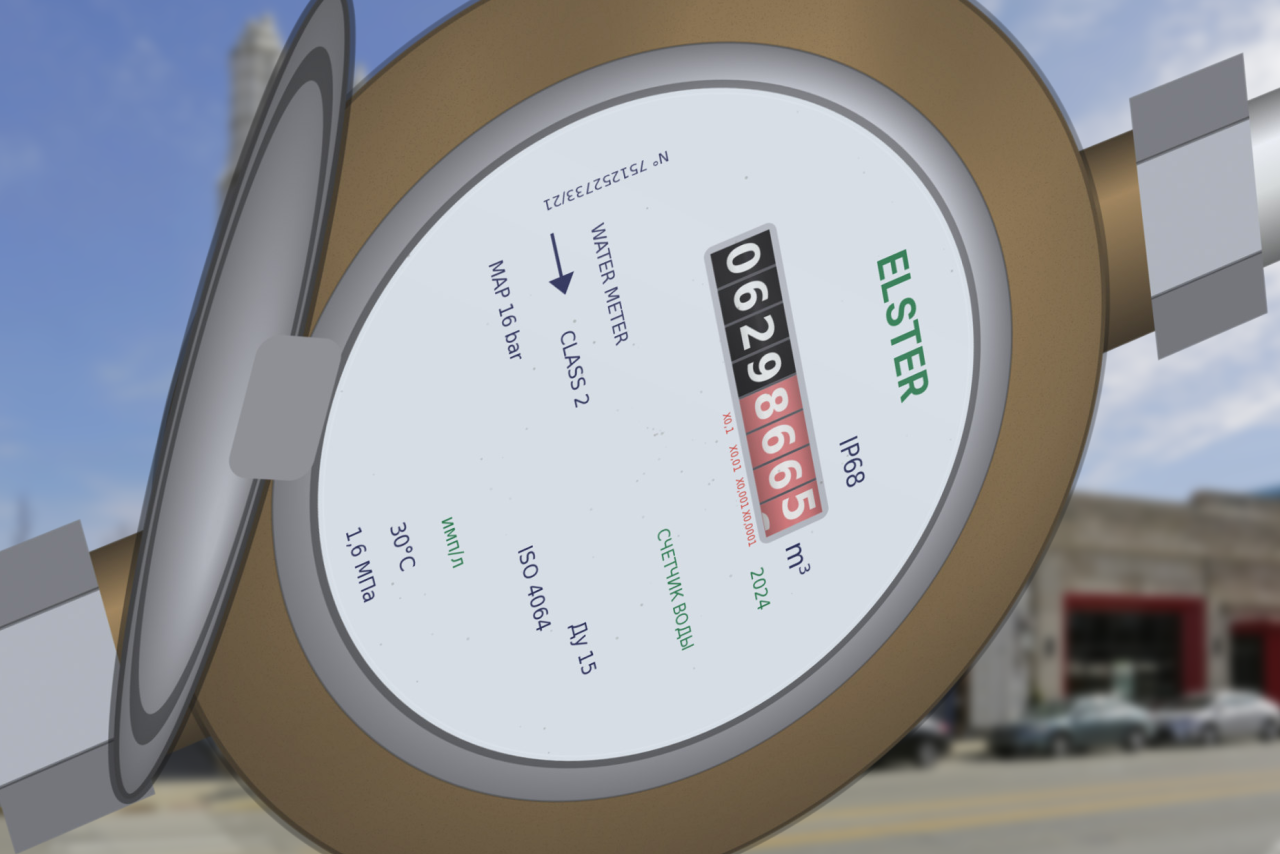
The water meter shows 629.8665 m³
